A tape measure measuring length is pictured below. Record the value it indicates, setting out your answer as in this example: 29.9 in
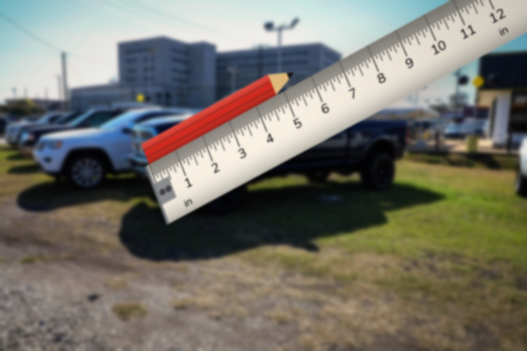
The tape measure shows 5.5 in
